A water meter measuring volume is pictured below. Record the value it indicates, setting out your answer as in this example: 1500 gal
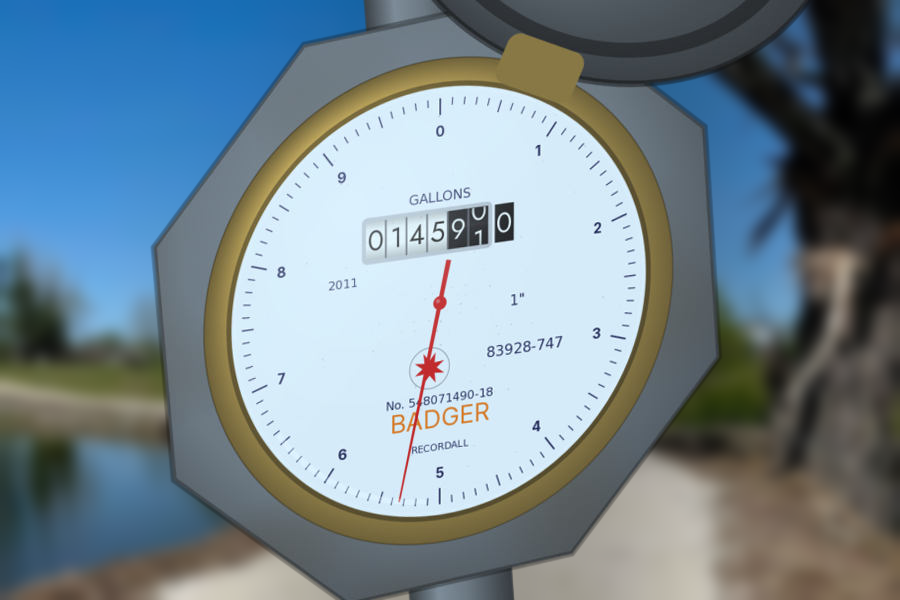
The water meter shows 145905.3 gal
